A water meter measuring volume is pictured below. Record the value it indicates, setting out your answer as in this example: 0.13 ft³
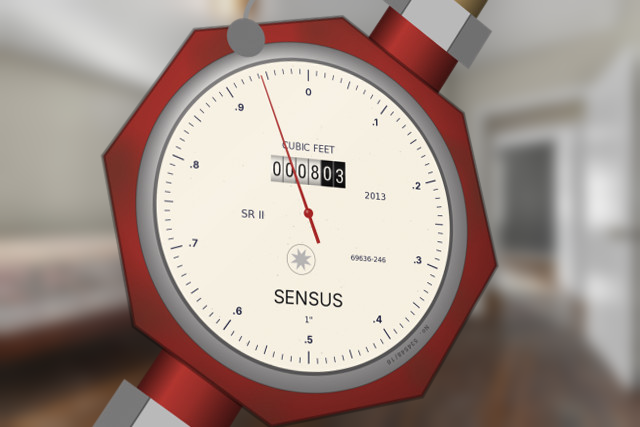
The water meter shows 802.94 ft³
